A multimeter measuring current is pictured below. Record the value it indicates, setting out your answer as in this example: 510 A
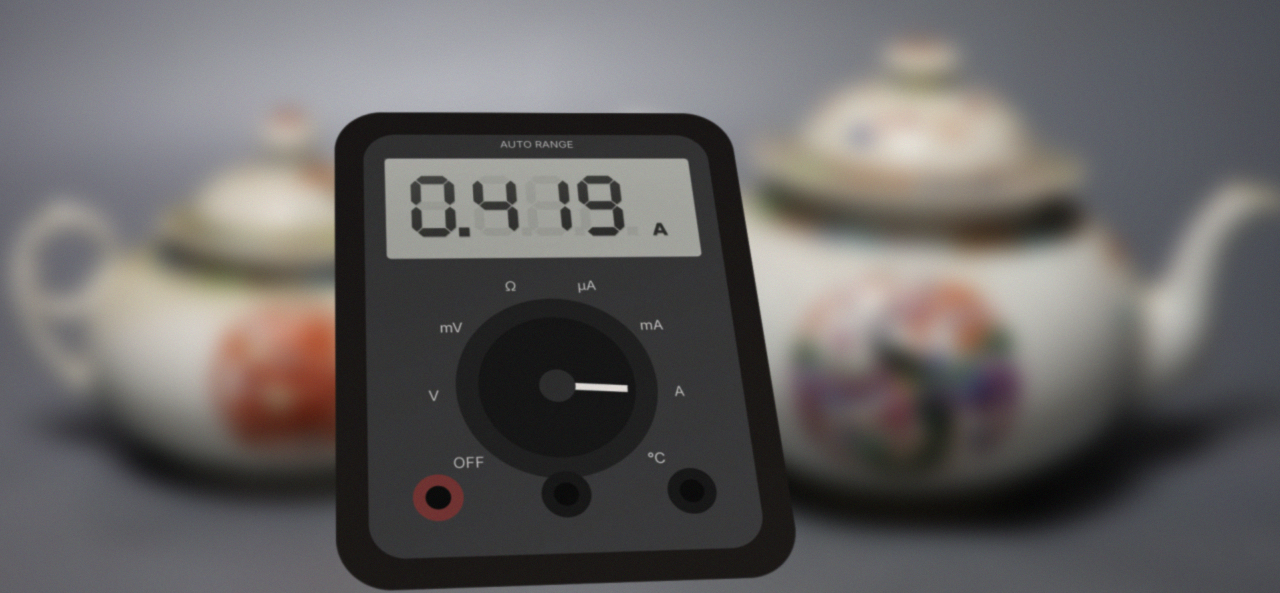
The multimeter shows 0.419 A
